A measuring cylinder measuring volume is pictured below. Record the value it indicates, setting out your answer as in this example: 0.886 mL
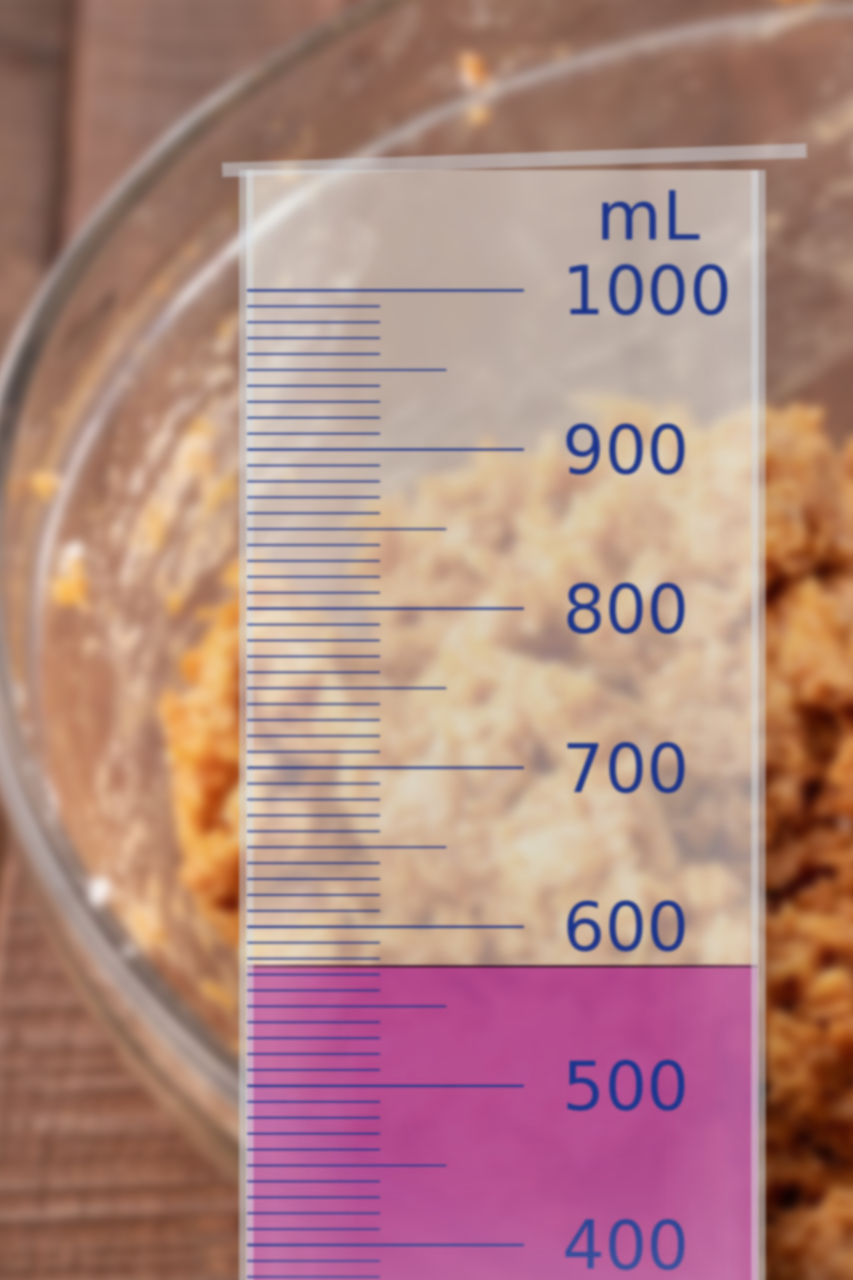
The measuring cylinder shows 575 mL
